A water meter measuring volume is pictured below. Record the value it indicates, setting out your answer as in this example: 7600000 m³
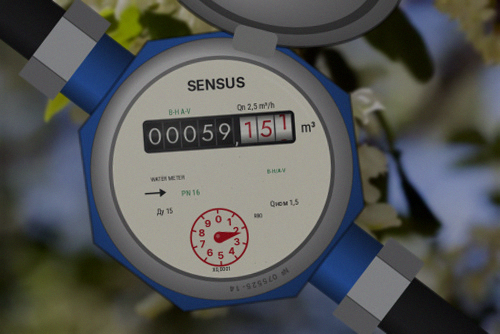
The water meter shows 59.1512 m³
